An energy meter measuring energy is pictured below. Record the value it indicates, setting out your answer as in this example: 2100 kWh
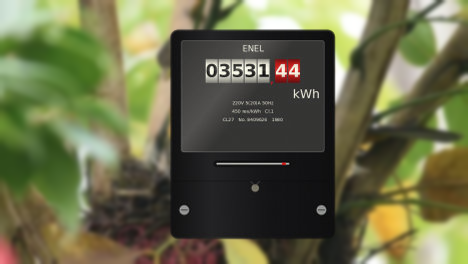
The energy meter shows 3531.44 kWh
